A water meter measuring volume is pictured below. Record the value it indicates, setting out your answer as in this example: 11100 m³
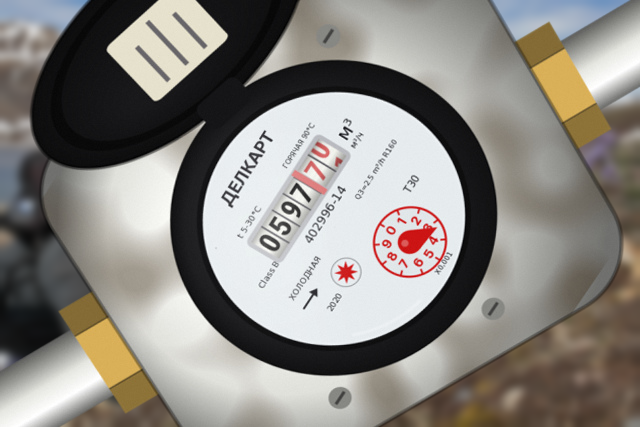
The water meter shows 597.703 m³
